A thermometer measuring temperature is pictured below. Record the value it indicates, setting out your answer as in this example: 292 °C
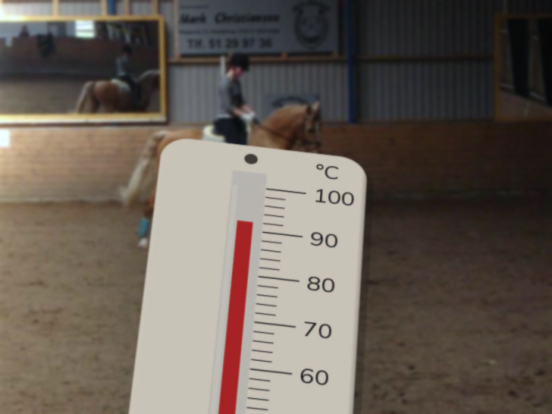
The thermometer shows 92 °C
